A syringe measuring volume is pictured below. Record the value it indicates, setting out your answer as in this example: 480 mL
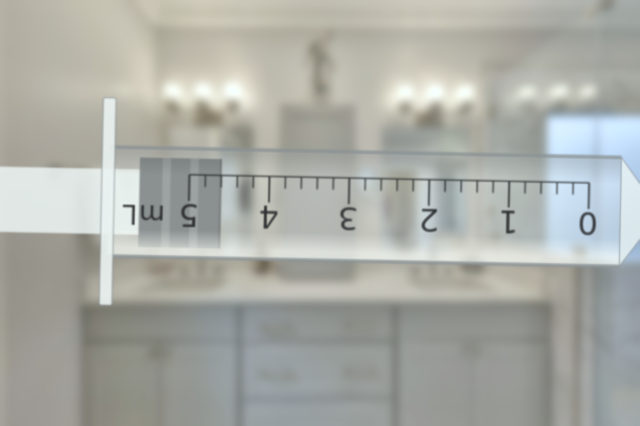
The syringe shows 4.6 mL
